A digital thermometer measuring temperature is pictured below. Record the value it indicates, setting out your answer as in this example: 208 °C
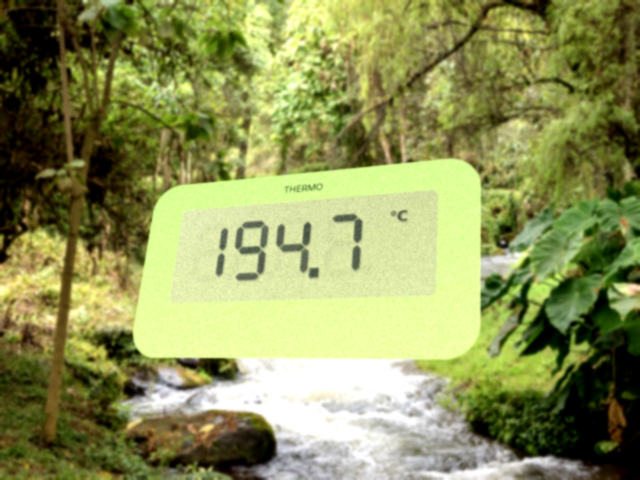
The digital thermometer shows 194.7 °C
